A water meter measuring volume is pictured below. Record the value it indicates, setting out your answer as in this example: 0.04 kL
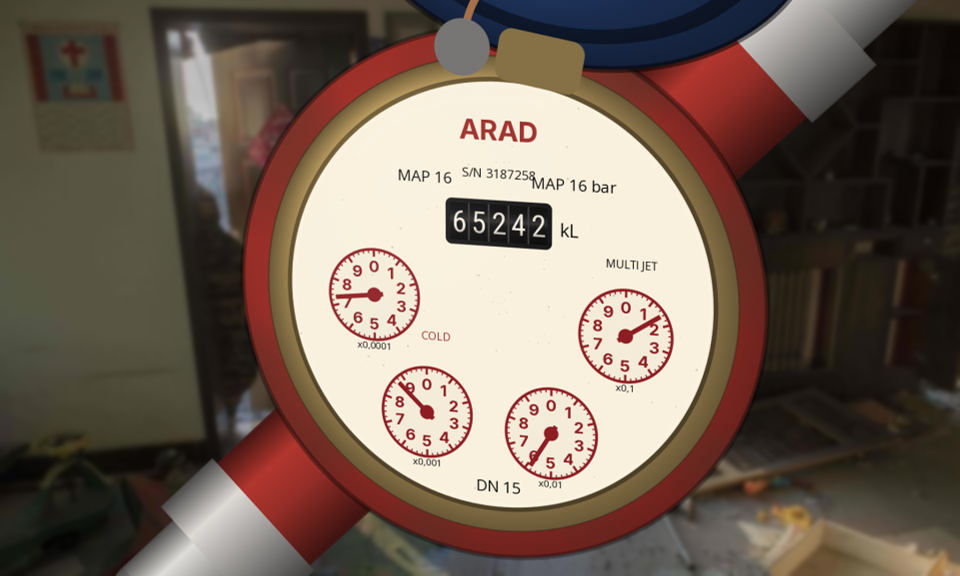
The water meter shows 65242.1587 kL
